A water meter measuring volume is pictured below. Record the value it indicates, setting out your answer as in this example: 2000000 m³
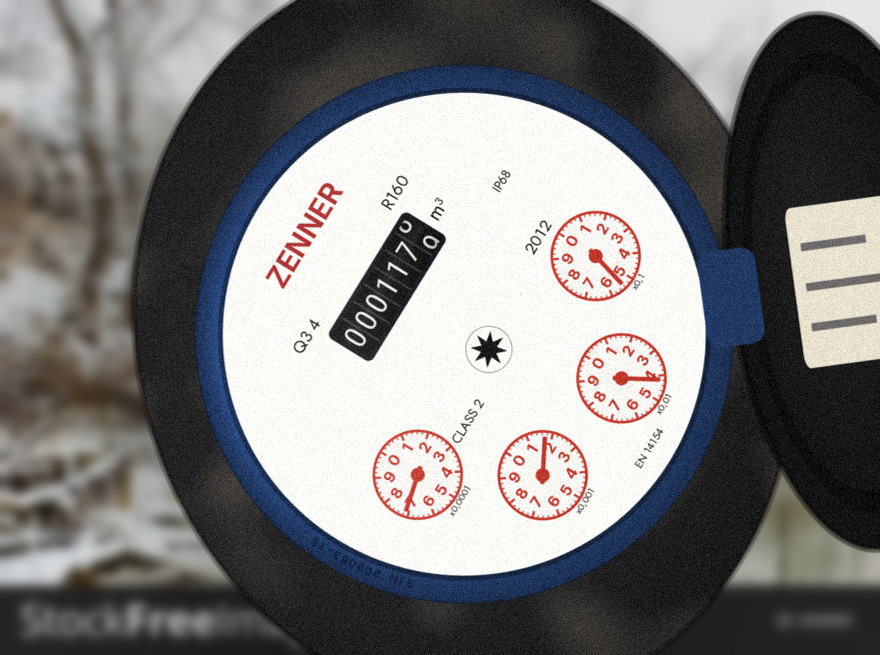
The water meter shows 1178.5417 m³
